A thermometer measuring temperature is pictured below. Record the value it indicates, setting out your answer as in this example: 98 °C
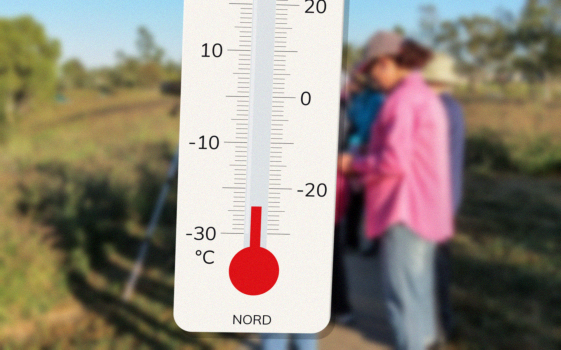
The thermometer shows -24 °C
